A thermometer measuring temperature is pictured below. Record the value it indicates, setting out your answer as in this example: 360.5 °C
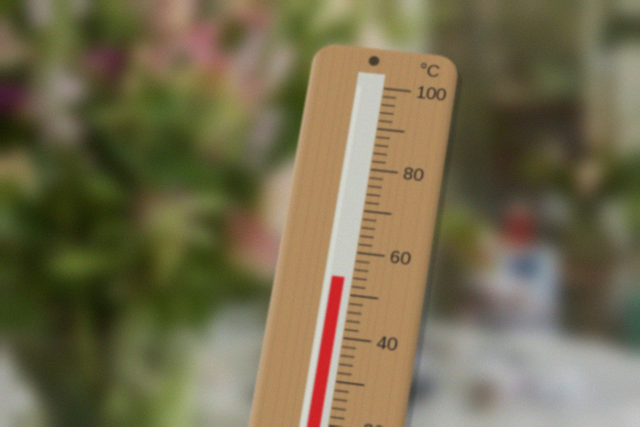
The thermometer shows 54 °C
